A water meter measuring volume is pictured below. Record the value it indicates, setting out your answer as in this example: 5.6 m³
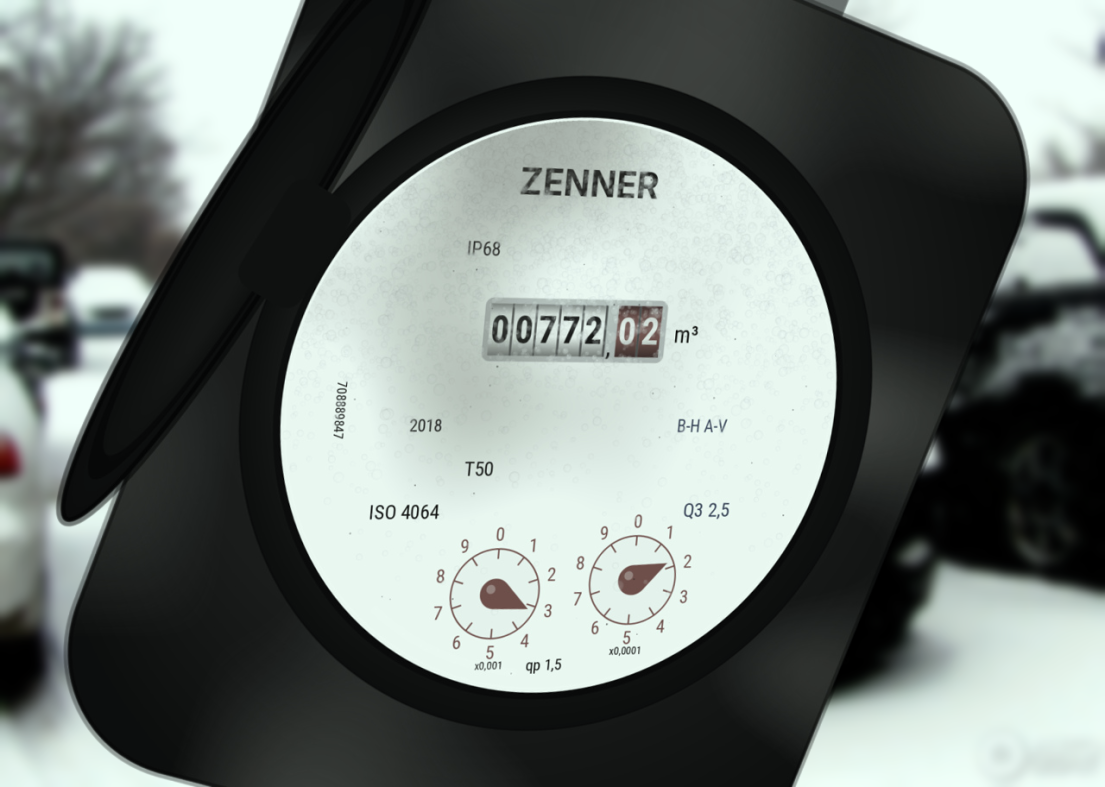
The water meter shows 772.0231 m³
